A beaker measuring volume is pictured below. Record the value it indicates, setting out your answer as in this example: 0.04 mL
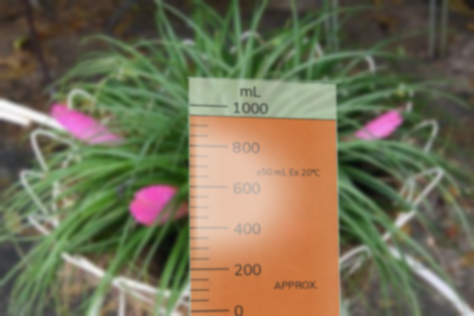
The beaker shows 950 mL
